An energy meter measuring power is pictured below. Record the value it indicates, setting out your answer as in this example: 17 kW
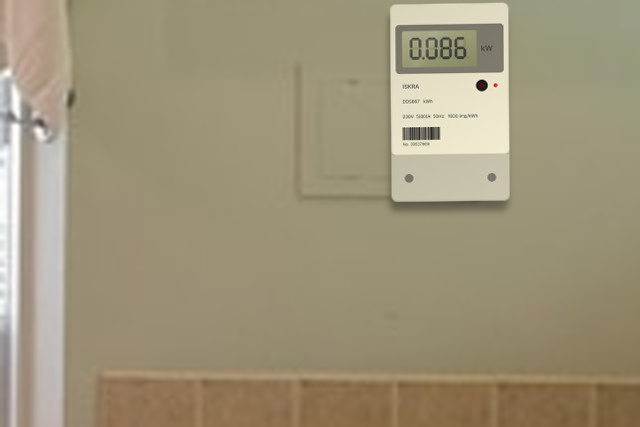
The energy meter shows 0.086 kW
